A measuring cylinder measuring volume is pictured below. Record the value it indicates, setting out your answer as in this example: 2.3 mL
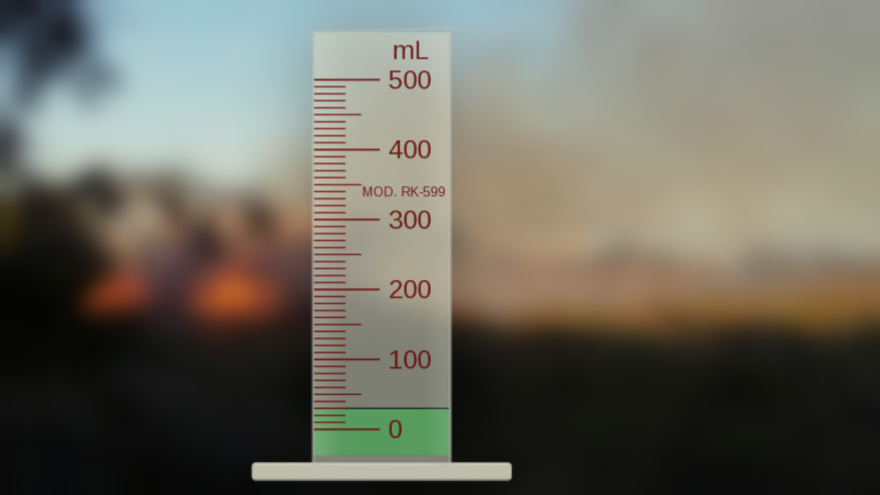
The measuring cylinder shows 30 mL
